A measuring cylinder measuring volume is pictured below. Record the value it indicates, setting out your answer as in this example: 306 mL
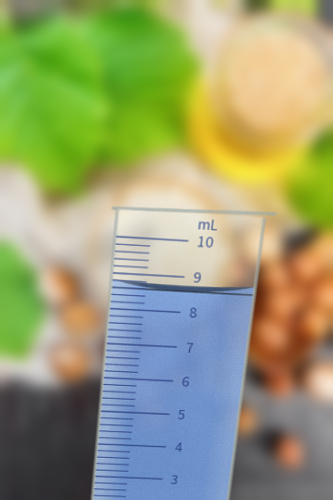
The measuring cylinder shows 8.6 mL
